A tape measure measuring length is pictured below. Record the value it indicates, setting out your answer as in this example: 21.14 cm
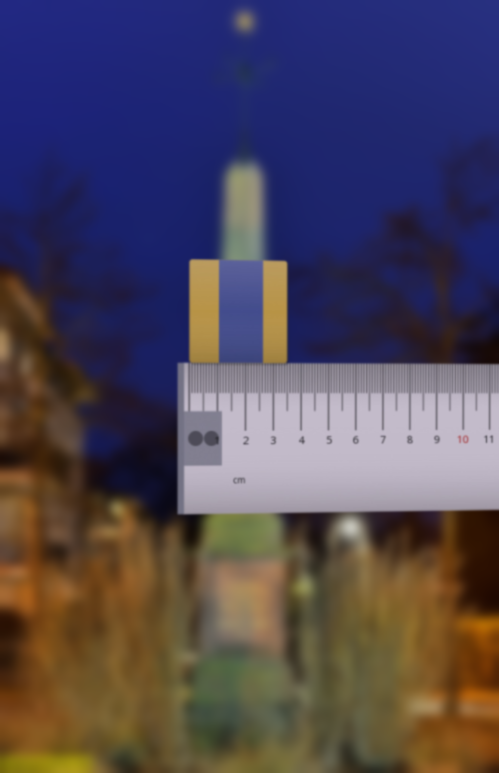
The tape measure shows 3.5 cm
